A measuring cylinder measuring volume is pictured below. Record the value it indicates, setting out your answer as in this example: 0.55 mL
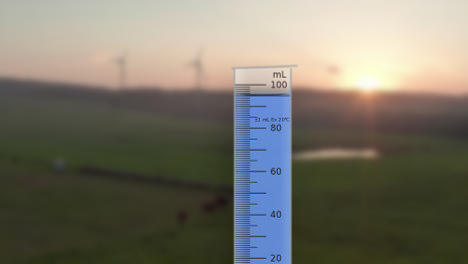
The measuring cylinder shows 95 mL
